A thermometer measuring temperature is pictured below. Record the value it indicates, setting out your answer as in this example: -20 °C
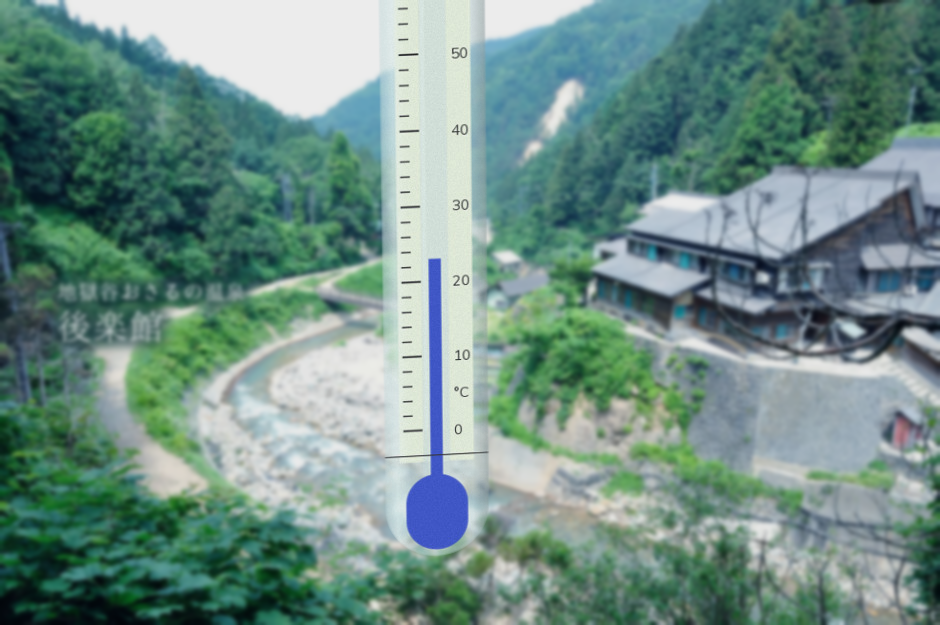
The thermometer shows 23 °C
